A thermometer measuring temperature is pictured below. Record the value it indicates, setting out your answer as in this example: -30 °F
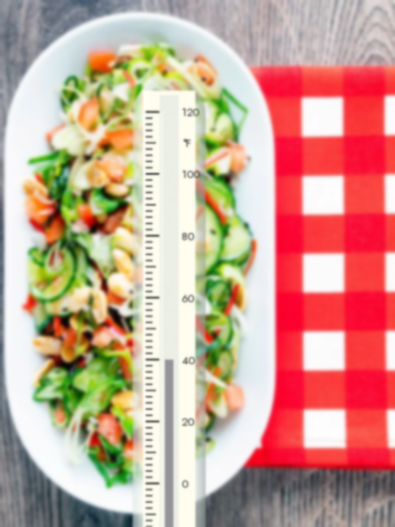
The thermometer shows 40 °F
